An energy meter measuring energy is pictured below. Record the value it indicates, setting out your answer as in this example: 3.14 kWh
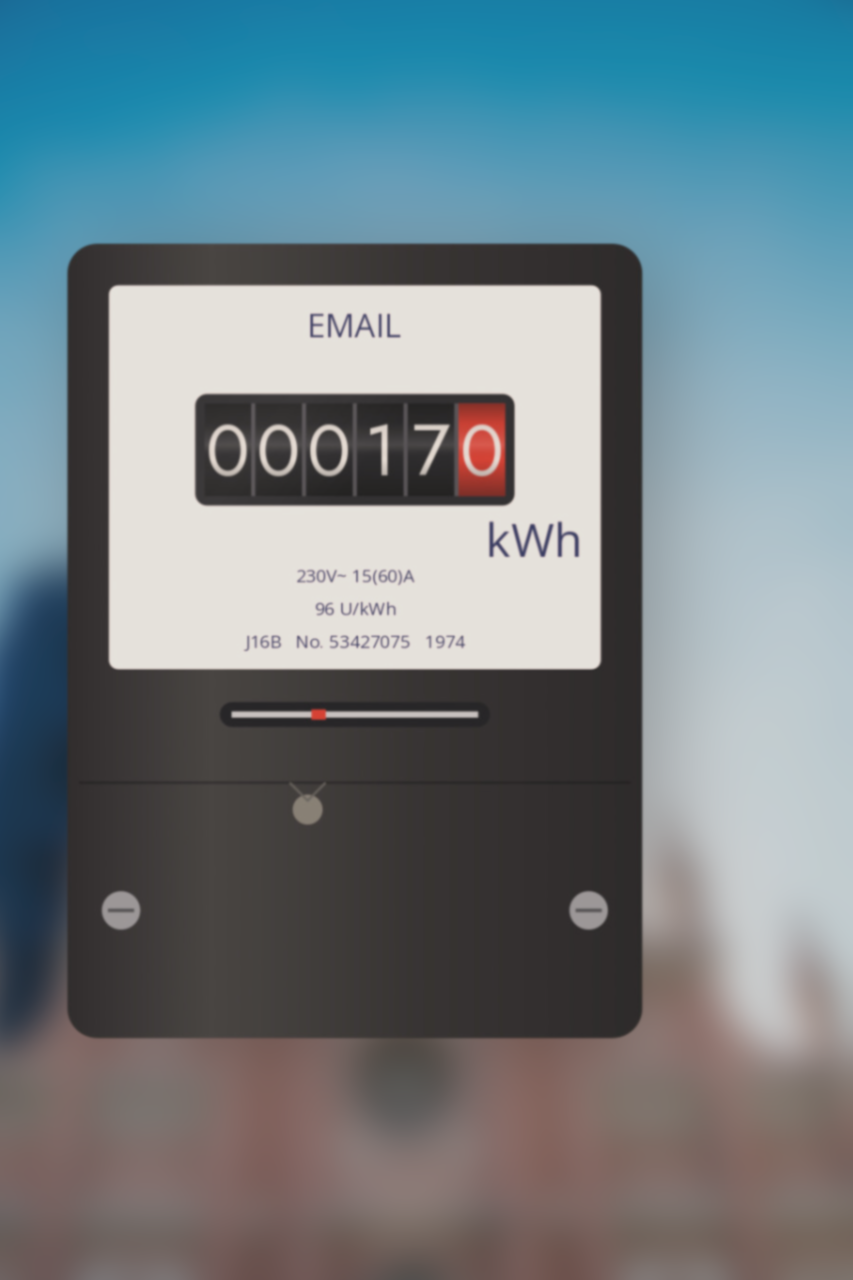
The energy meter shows 17.0 kWh
